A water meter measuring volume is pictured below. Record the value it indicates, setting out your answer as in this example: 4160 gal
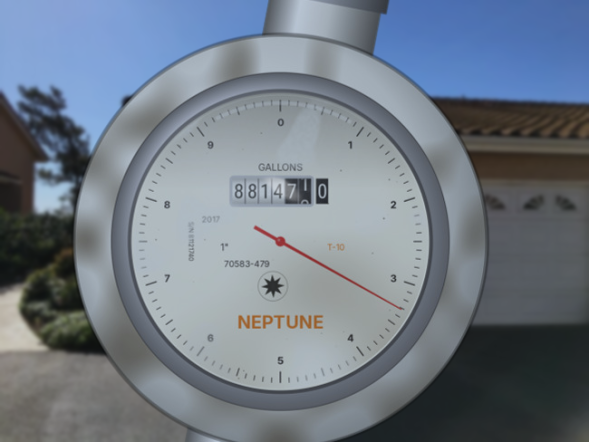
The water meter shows 8814713.3 gal
